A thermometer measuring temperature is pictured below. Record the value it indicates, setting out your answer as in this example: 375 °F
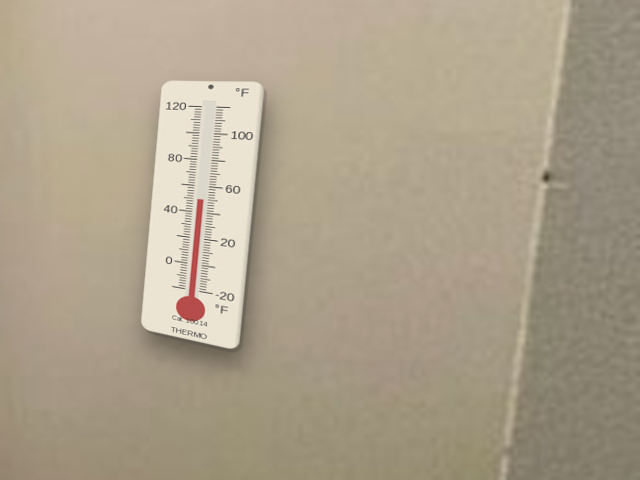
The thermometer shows 50 °F
